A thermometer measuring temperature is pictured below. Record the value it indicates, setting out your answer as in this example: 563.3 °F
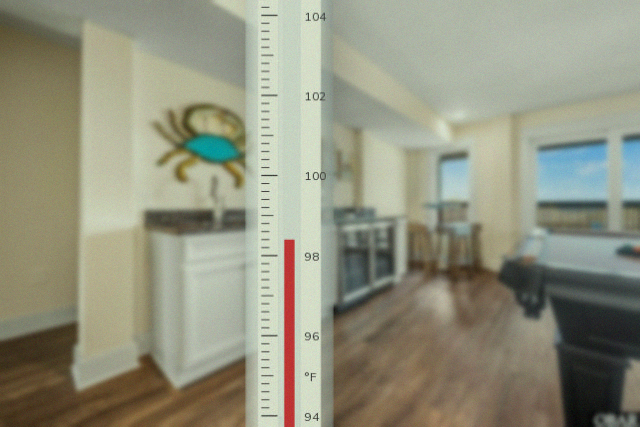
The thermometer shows 98.4 °F
